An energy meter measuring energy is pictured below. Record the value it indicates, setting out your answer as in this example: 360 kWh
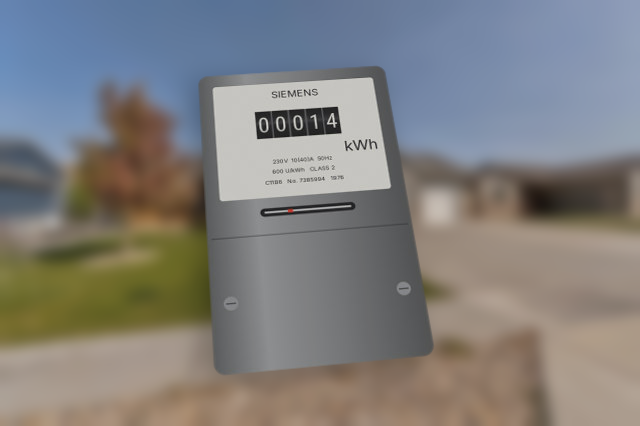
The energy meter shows 14 kWh
